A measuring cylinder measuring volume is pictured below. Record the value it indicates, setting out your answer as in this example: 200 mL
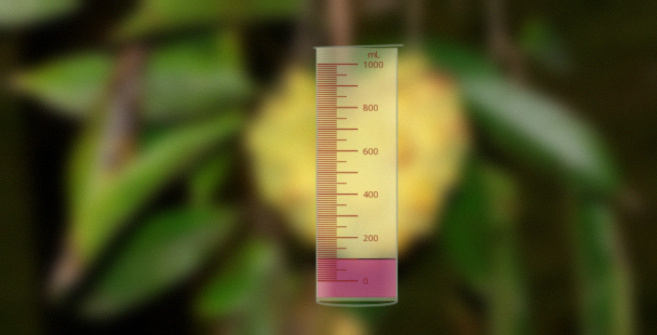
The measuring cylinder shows 100 mL
